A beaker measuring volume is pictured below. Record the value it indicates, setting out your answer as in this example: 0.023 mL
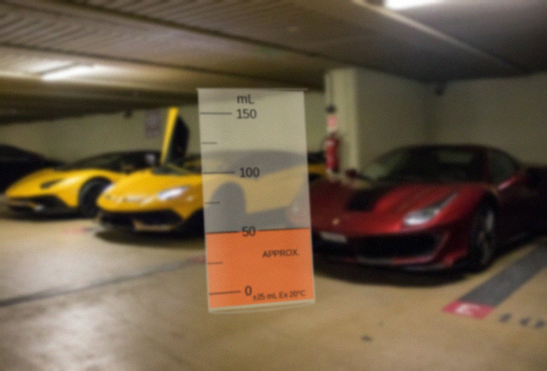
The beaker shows 50 mL
